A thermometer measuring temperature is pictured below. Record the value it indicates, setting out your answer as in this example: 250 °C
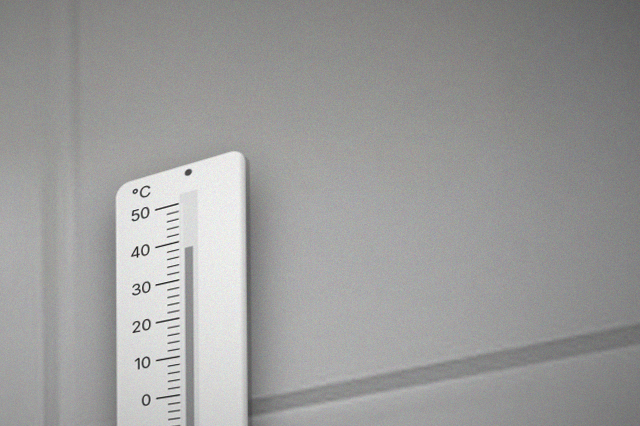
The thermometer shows 38 °C
